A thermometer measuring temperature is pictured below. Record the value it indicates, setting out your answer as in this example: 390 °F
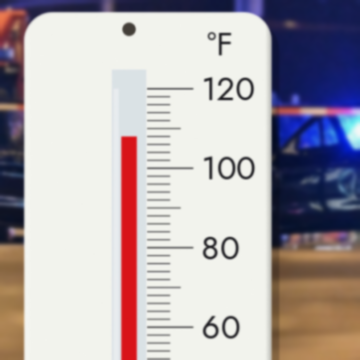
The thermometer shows 108 °F
